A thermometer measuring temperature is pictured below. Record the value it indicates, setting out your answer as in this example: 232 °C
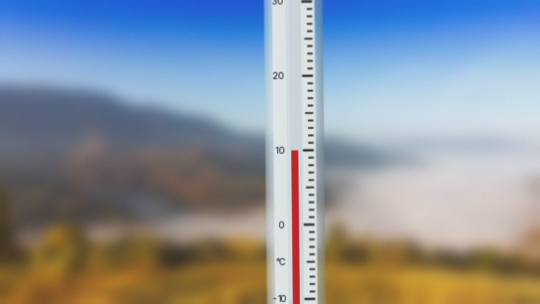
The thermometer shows 10 °C
